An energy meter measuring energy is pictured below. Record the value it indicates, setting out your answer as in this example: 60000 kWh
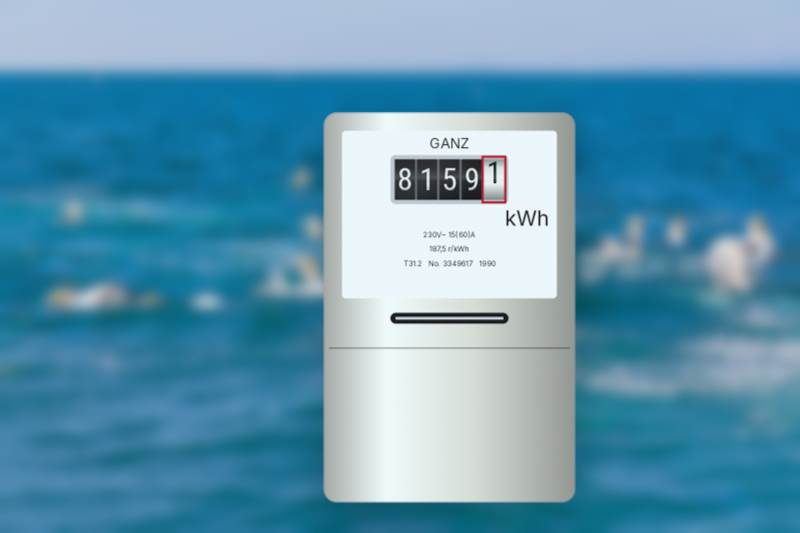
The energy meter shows 8159.1 kWh
